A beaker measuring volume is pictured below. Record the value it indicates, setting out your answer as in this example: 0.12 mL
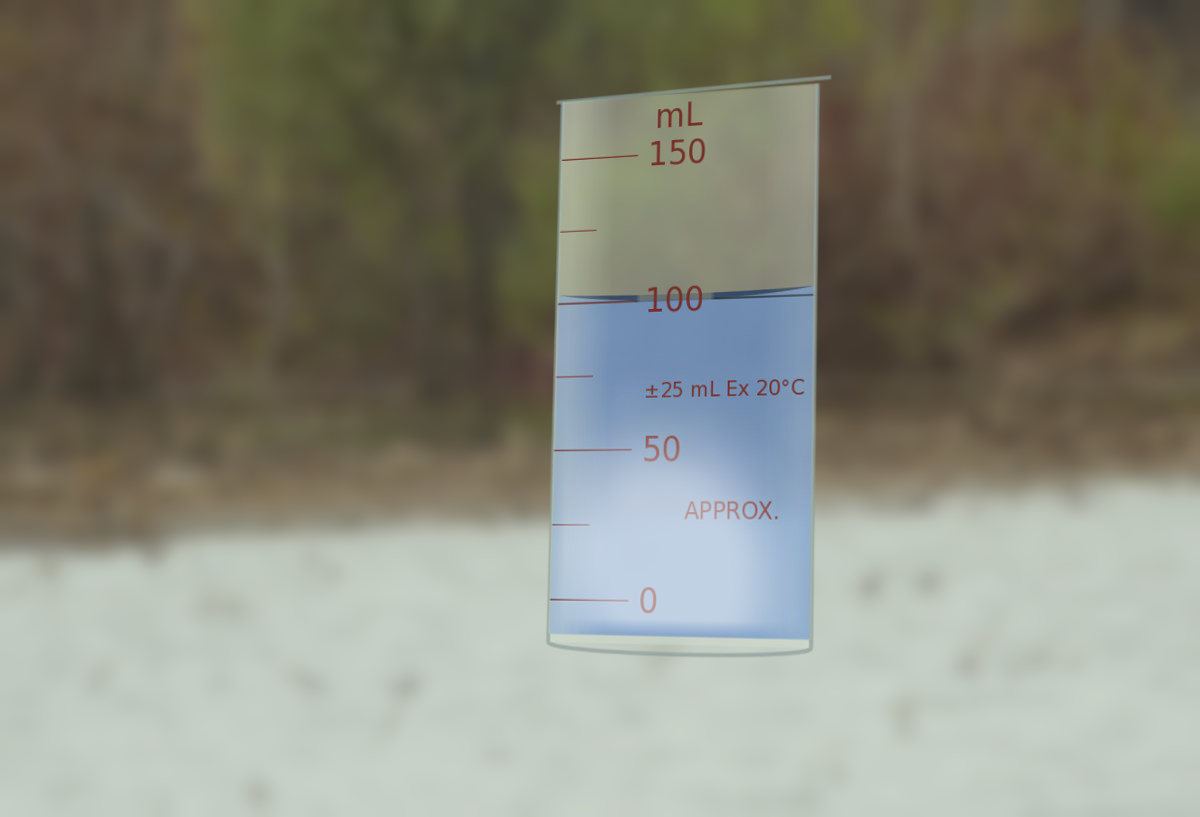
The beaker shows 100 mL
